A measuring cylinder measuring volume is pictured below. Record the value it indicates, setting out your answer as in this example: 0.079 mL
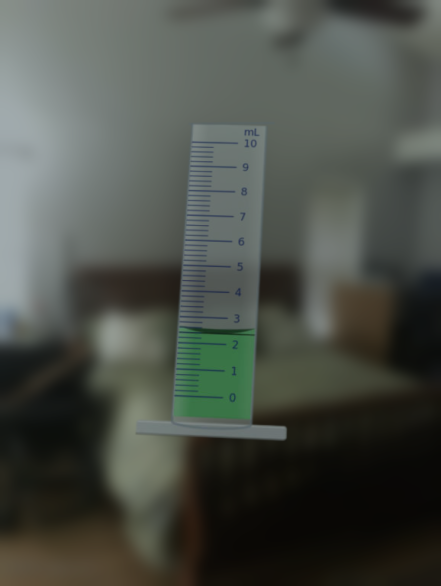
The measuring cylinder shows 2.4 mL
